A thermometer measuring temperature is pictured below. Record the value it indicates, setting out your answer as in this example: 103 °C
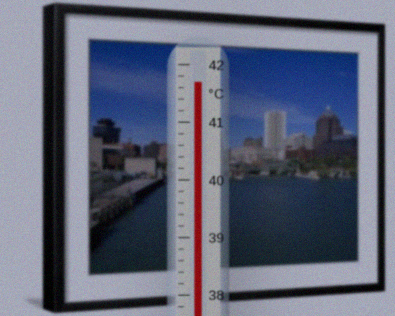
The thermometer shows 41.7 °C
